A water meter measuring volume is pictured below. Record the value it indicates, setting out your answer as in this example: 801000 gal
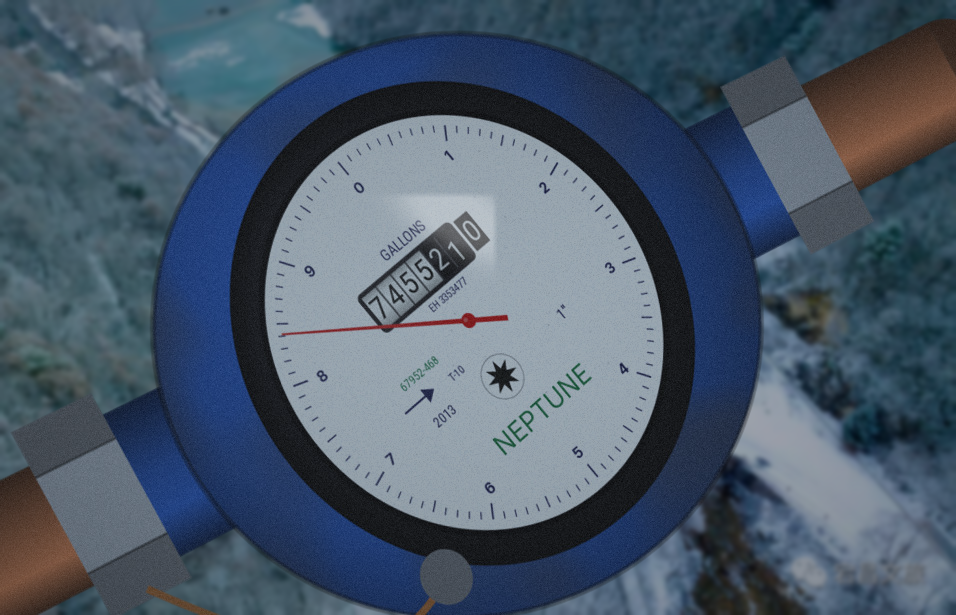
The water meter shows 7455208.4 gal
